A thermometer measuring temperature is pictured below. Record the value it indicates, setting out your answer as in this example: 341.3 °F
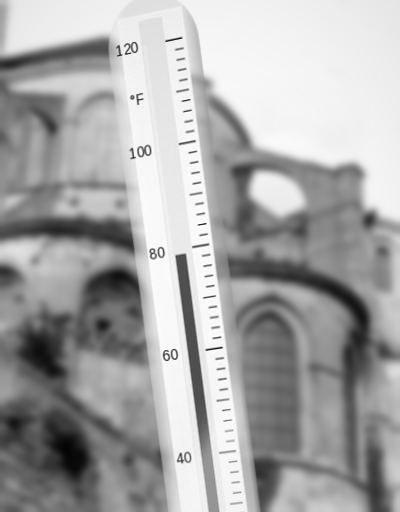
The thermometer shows 79 °F
